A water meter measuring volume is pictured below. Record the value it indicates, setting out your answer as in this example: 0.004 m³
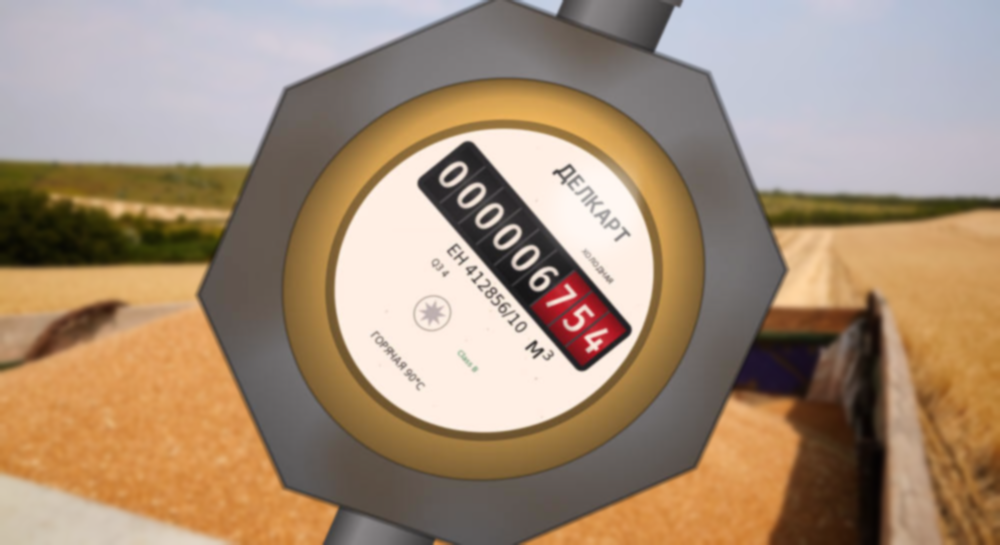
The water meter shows 6.754 m³
